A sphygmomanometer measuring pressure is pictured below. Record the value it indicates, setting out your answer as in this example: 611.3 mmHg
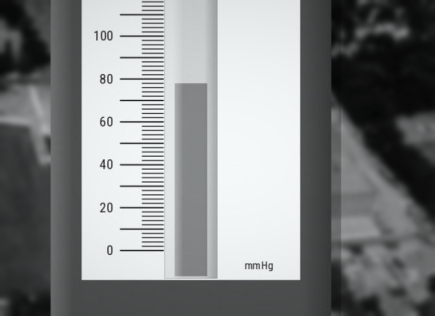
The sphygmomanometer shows 78 mmHg
